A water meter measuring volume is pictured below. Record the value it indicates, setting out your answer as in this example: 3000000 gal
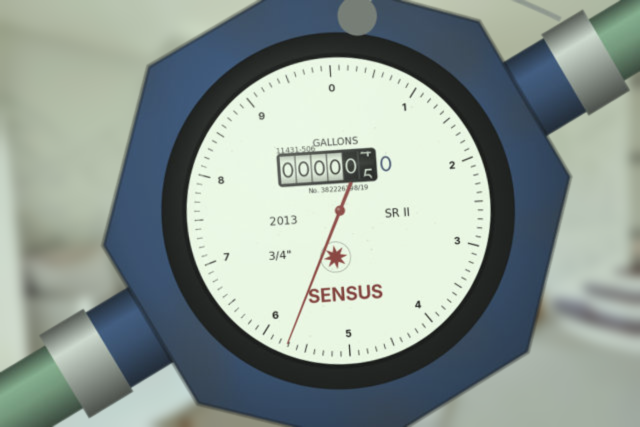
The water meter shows 45.7 gal
